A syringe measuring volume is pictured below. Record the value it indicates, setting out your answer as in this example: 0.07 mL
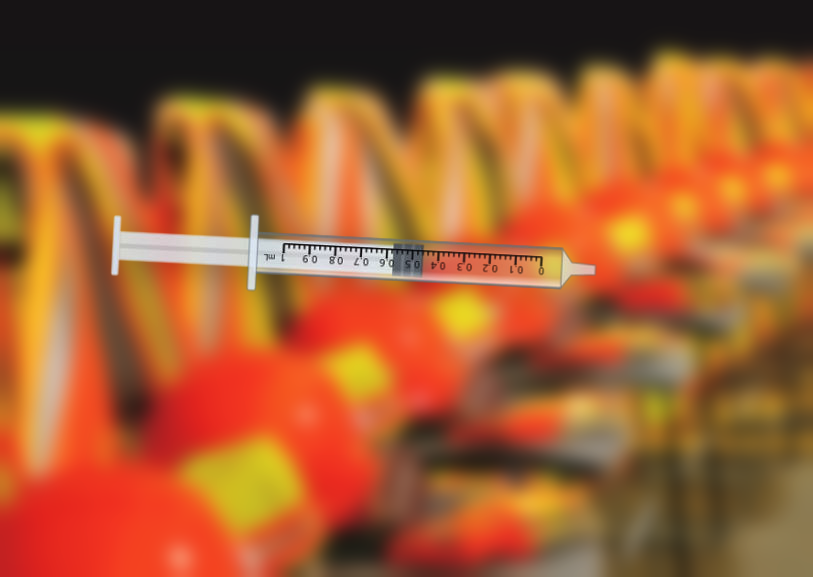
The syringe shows 0.46 mL
